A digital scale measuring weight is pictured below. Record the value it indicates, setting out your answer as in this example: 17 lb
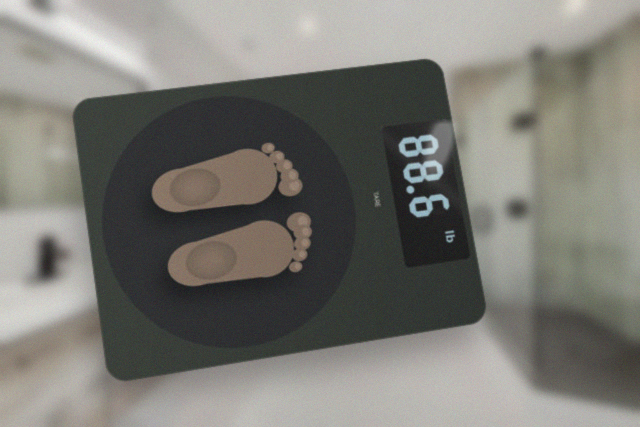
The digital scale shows 88.6 lb
